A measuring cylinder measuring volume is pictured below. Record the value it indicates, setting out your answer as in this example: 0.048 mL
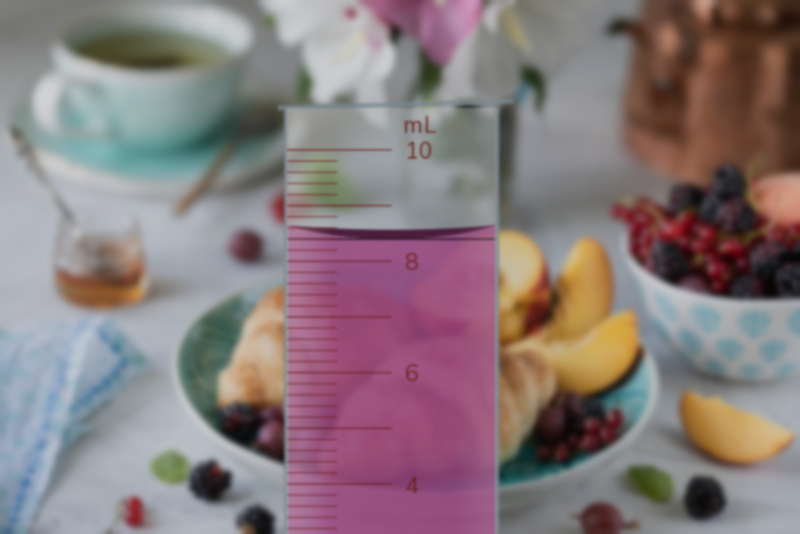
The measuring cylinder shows 8.4 mL
